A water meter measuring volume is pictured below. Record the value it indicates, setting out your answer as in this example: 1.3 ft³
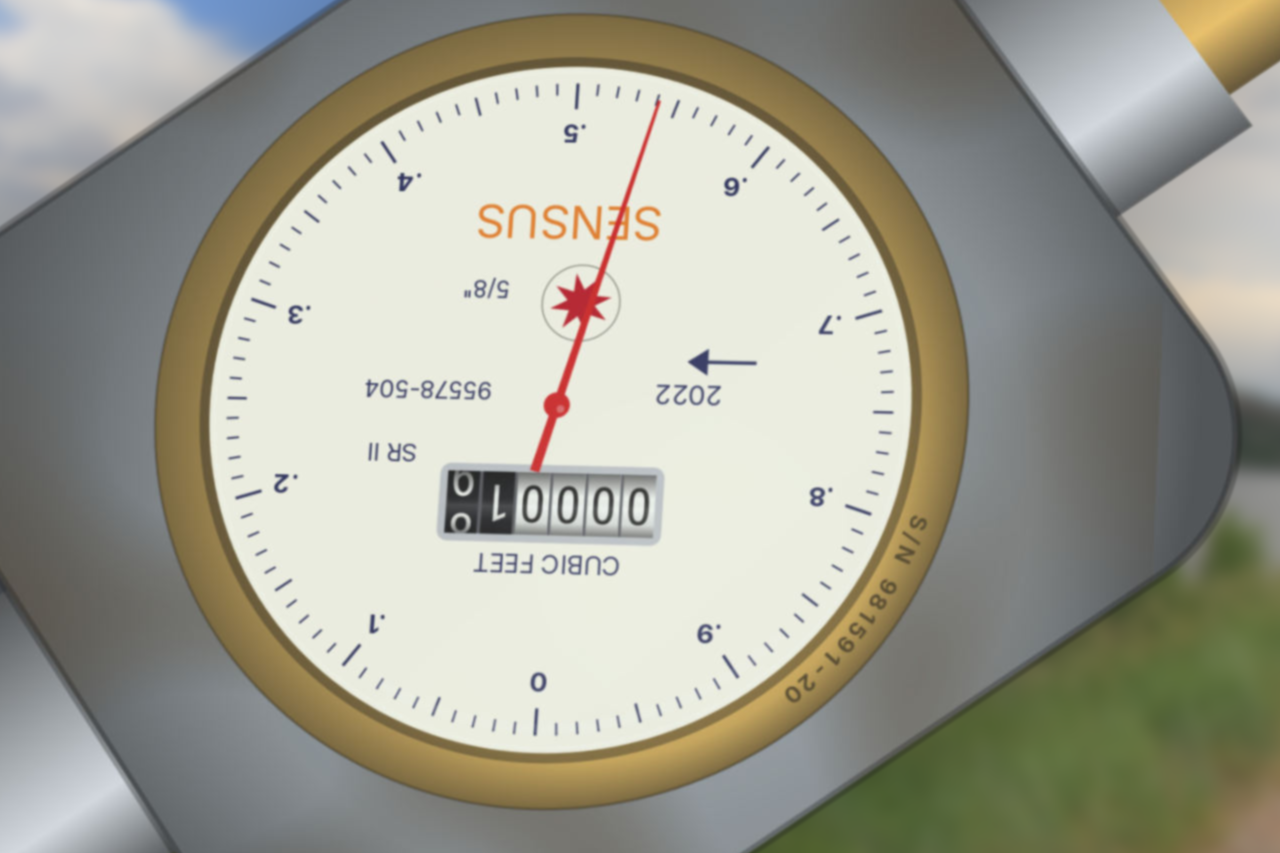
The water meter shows 18.54 ft³
